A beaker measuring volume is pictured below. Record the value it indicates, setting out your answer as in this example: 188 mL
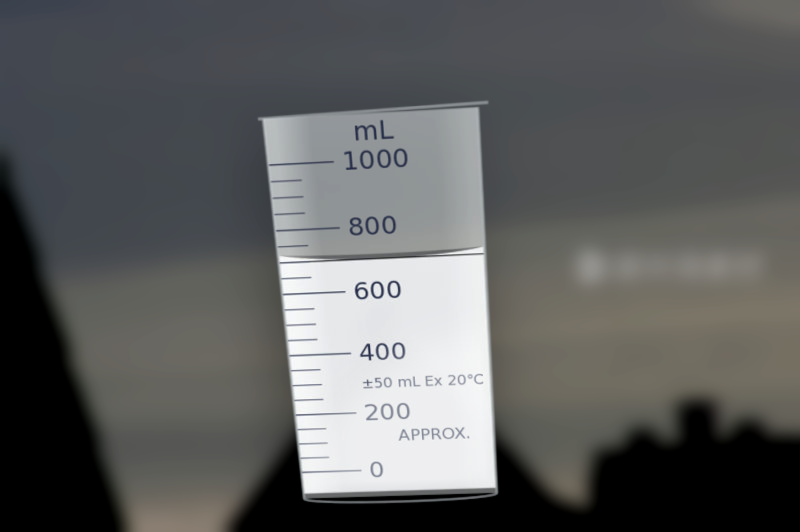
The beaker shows 700 mL
